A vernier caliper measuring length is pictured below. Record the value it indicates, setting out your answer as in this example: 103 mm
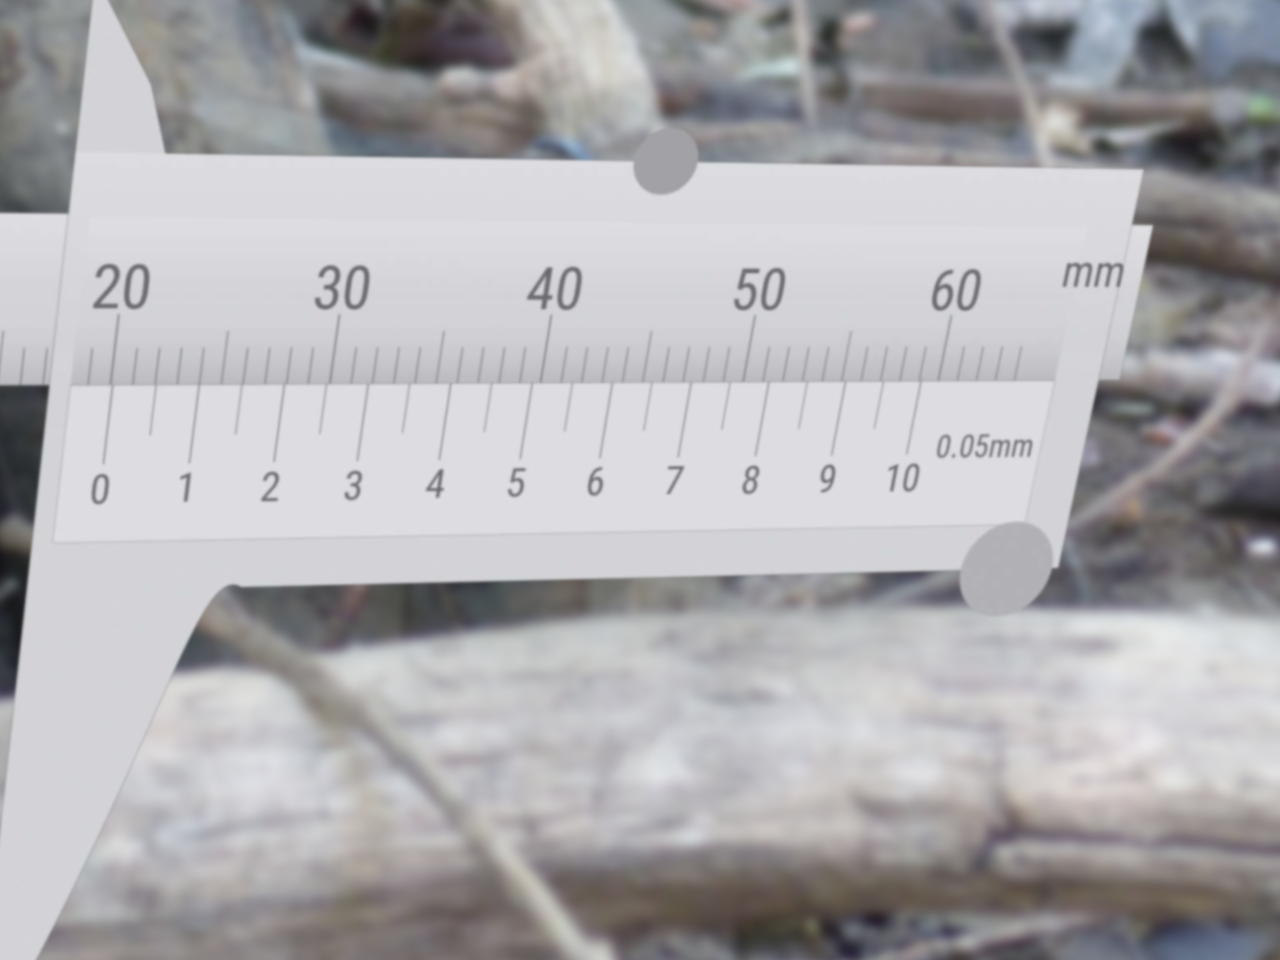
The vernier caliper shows 20.1 mm
